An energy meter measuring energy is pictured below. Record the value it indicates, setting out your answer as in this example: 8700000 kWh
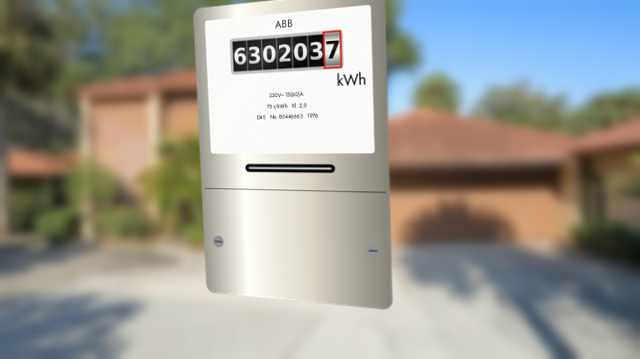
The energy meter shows 630203.7 kWh
